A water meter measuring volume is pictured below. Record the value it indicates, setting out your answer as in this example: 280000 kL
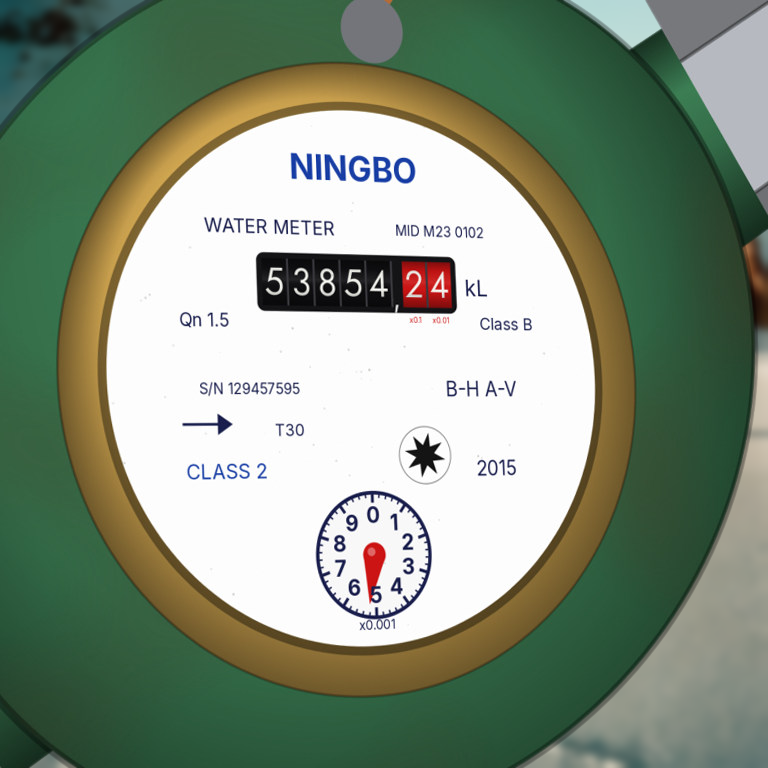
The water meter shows 53854.245 kL
